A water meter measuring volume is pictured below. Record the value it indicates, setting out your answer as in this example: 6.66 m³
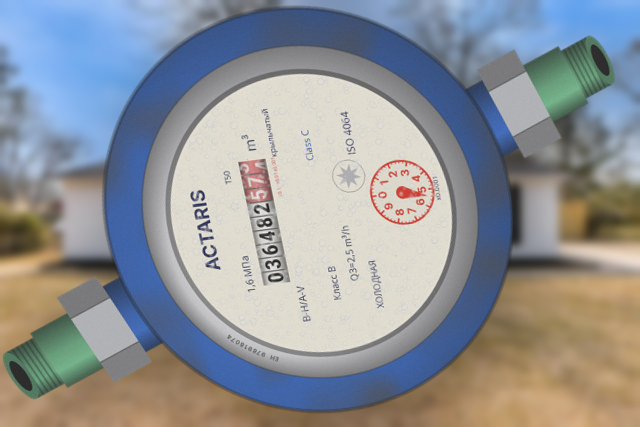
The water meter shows 36482.5735 m³
